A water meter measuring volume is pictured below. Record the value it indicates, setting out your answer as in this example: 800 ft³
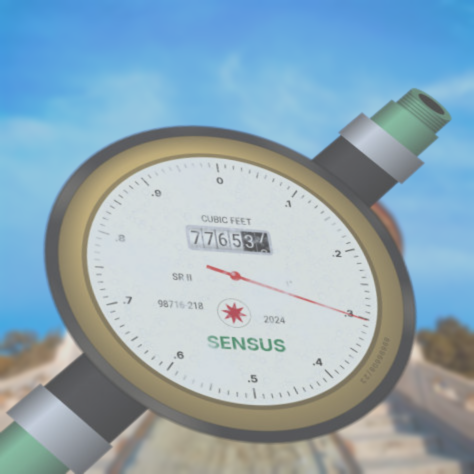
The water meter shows 776537.30 ft³
